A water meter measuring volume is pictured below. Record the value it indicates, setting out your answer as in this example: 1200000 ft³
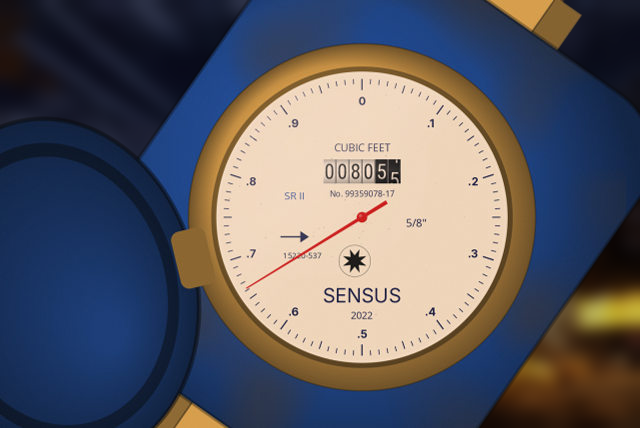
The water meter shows 8054.66 ft³
